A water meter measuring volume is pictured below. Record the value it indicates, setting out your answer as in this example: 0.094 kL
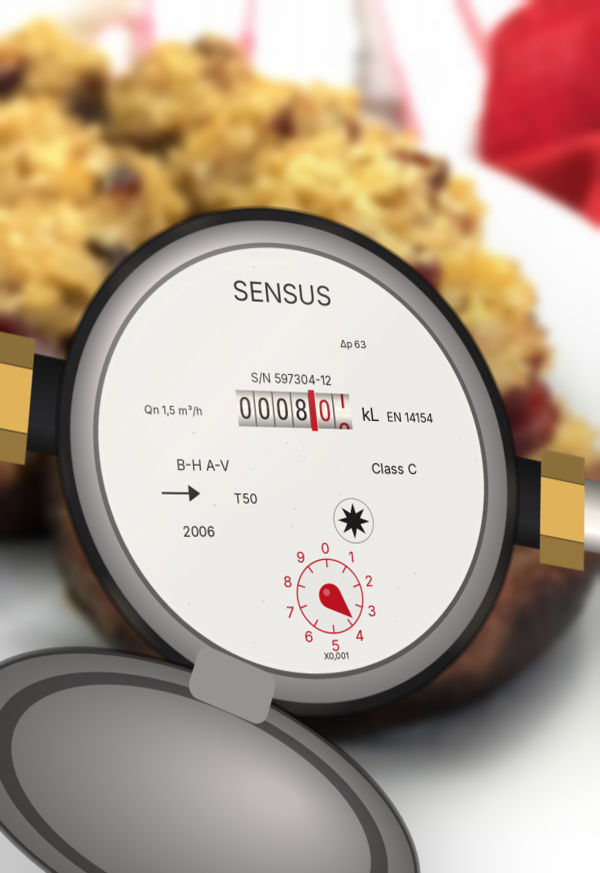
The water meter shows 8.013 kL
